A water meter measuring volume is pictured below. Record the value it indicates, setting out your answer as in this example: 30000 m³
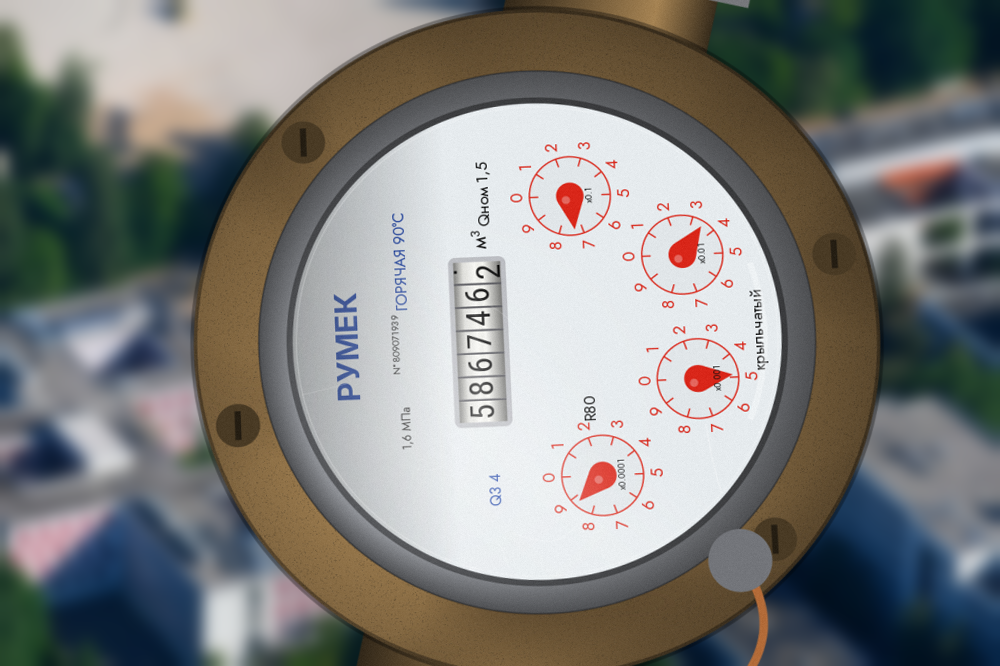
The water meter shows 5867461.7348 m³
